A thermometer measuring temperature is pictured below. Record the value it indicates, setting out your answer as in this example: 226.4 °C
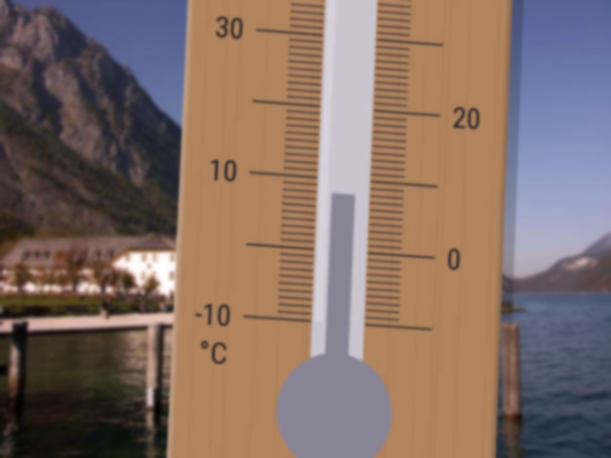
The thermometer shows 8 °C
